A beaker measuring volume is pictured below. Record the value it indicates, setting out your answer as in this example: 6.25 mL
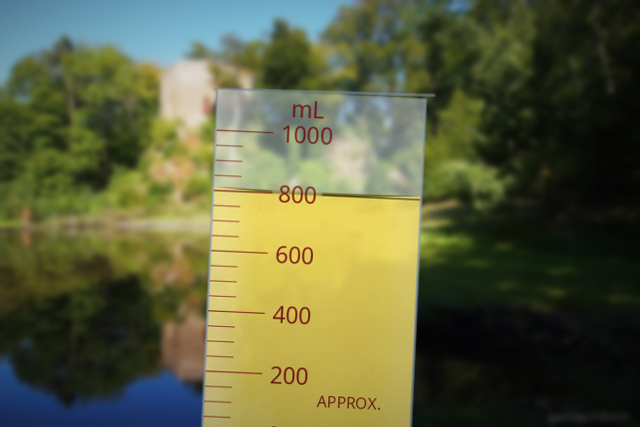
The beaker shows 800 mL
